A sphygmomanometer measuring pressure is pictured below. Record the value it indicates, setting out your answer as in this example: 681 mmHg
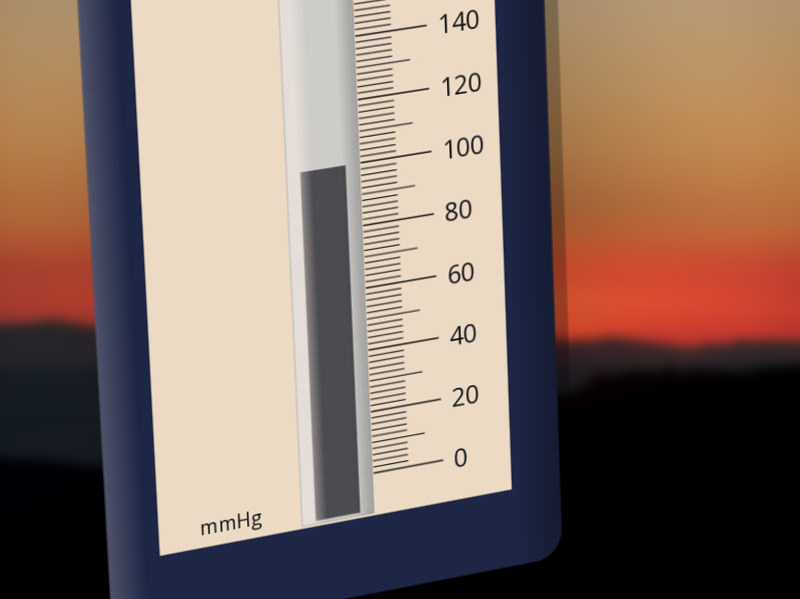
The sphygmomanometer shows 100 mmHg
